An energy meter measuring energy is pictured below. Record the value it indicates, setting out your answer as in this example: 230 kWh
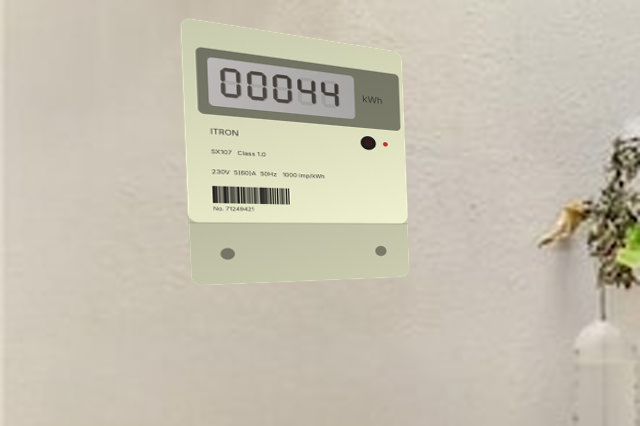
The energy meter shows 44 kWh
